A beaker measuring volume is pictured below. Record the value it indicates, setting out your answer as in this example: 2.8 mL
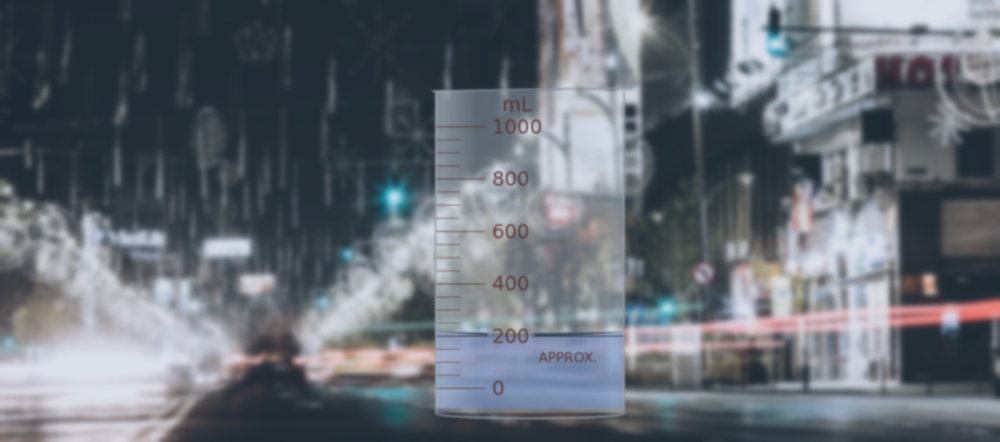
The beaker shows 200 mL
